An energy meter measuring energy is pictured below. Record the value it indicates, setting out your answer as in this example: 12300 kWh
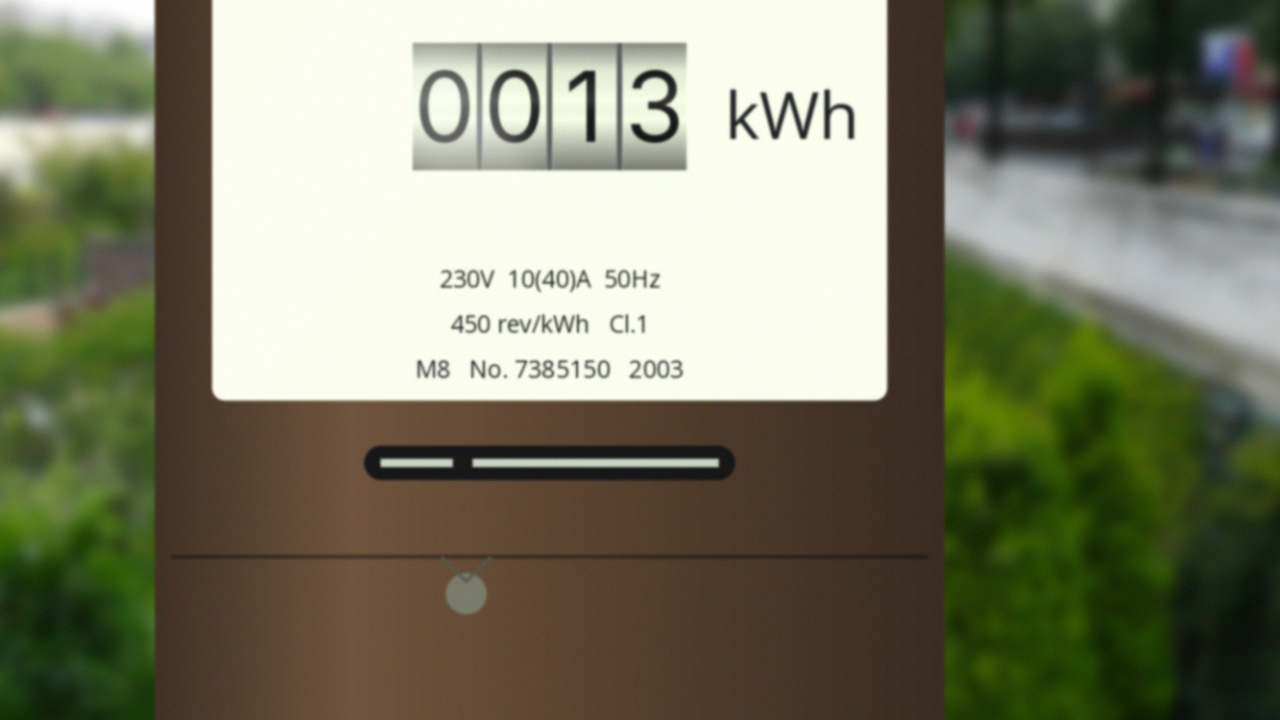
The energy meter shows 13 kWh
